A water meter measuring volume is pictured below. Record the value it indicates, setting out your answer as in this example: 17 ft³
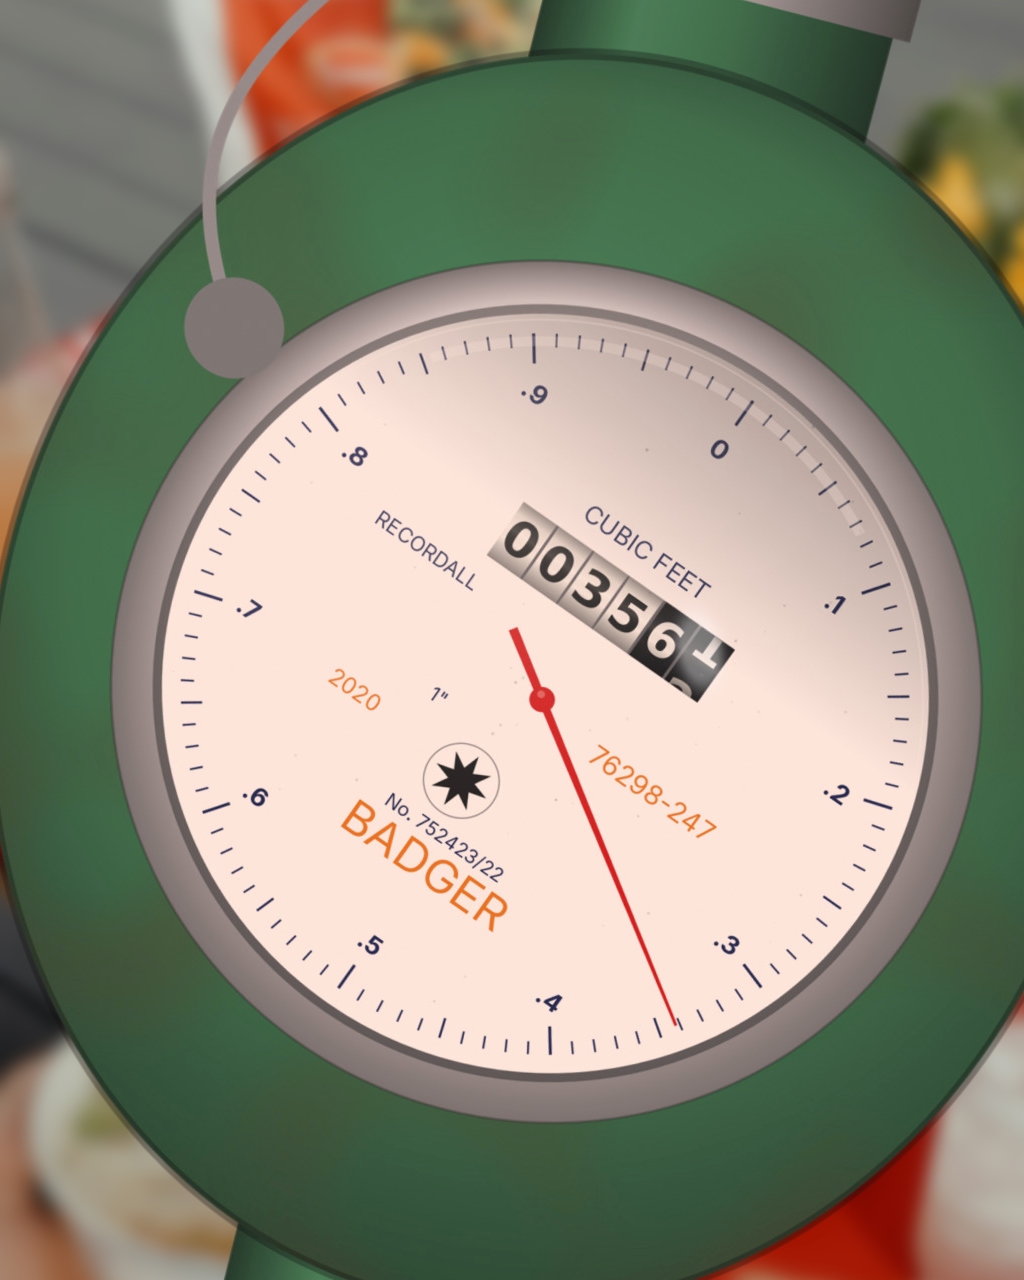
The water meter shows 3561.34 ft³
